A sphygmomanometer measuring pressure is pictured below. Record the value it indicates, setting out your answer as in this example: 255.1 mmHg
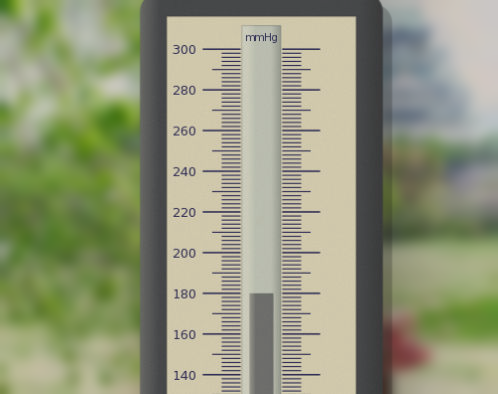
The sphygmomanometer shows 180 mmHg
